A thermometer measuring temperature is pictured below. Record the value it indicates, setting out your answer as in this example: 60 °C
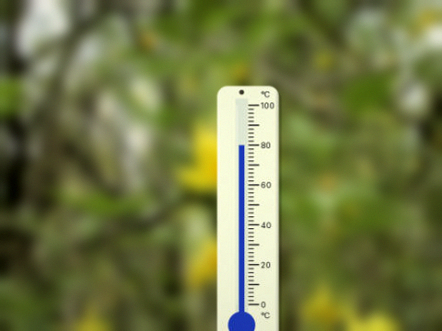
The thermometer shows 80 °C
